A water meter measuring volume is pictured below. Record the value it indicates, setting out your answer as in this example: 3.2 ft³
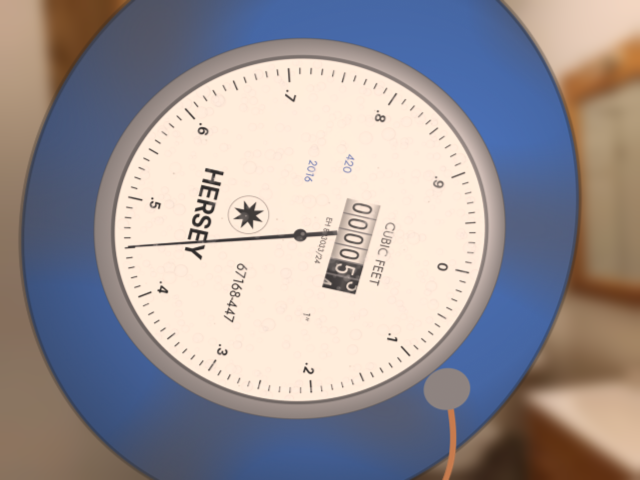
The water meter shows 53.45 ft³
